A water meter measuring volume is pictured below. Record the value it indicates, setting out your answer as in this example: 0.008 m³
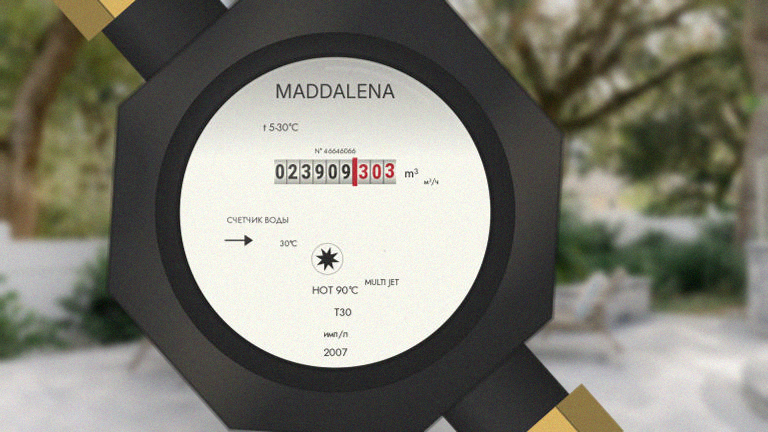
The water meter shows 23909.303 m³
